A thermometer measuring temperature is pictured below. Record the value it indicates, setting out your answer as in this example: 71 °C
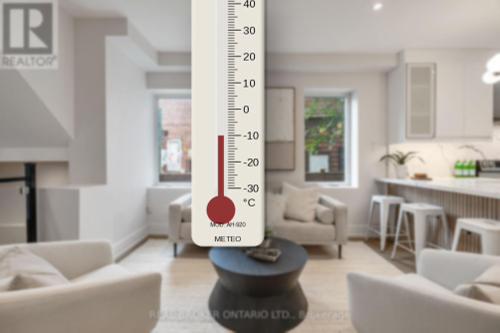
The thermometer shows -10 °C
